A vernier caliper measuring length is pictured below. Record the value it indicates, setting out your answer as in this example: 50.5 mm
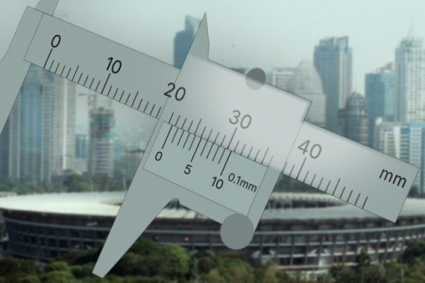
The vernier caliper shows 21.6 mm
